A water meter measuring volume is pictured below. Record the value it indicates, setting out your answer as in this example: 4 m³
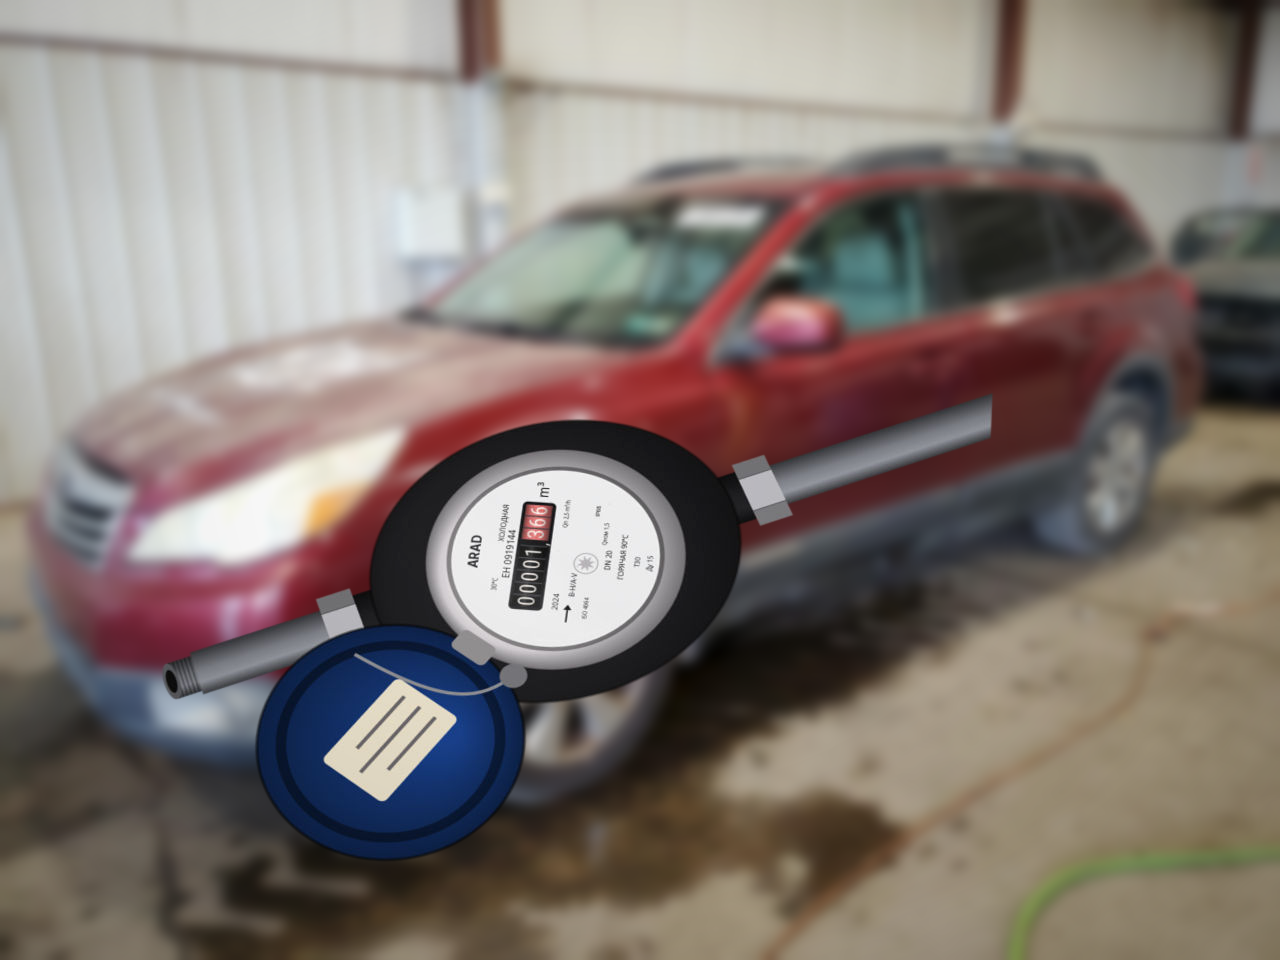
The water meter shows 1.366 m³
